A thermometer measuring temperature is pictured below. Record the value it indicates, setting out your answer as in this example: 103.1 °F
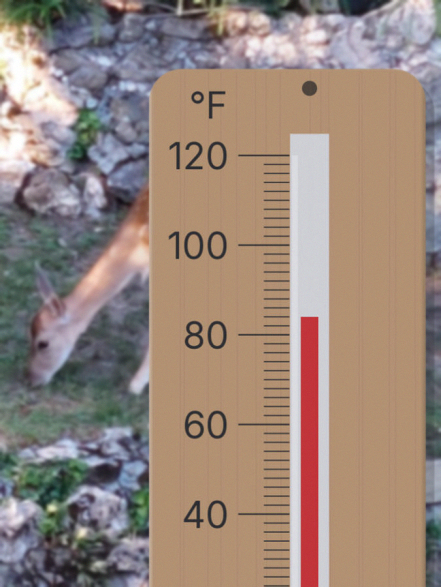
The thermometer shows 84 °F
